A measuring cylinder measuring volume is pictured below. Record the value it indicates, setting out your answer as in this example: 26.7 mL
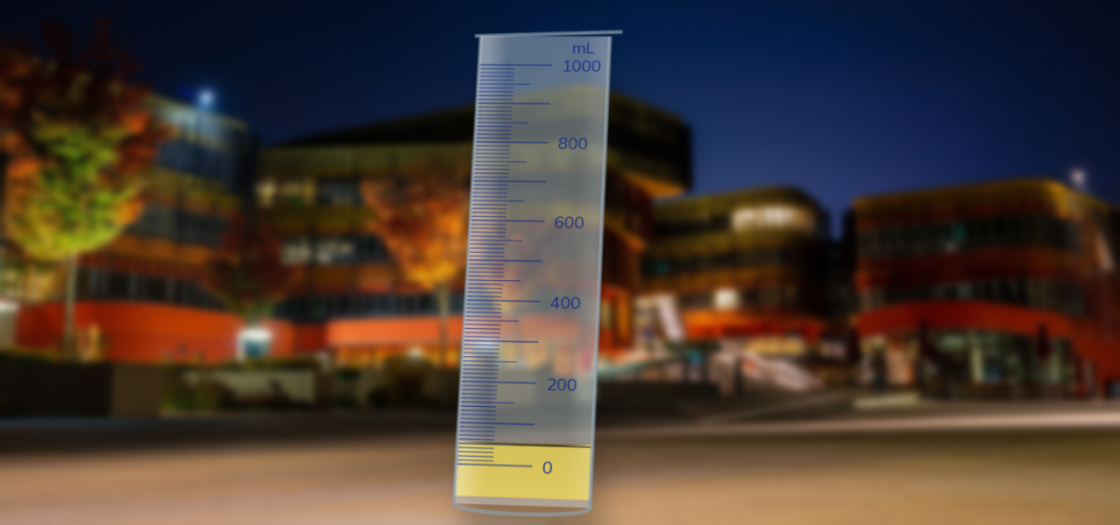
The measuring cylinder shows 50 mL
